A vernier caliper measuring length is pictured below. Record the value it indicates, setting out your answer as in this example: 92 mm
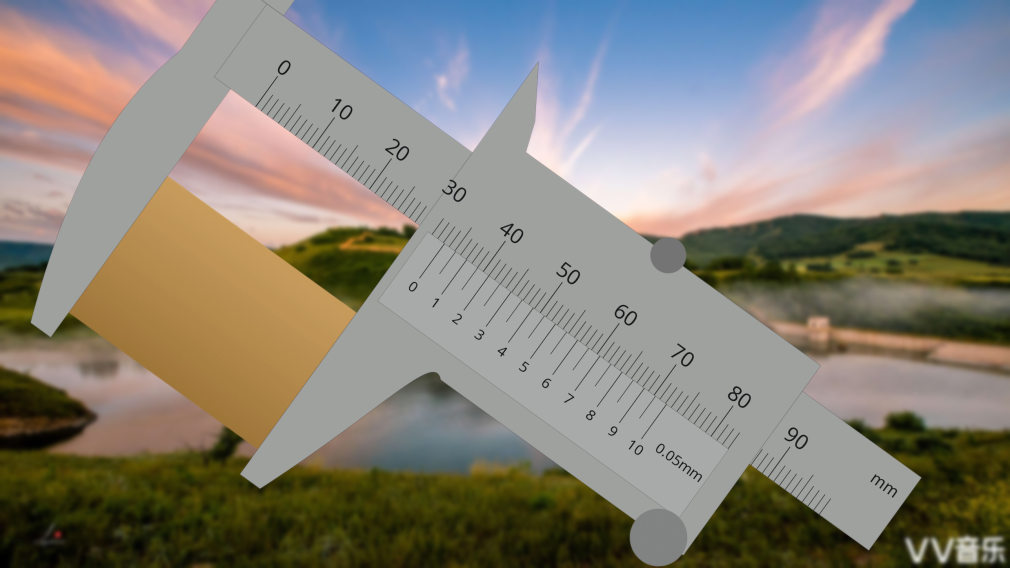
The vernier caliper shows 33.2 mm
